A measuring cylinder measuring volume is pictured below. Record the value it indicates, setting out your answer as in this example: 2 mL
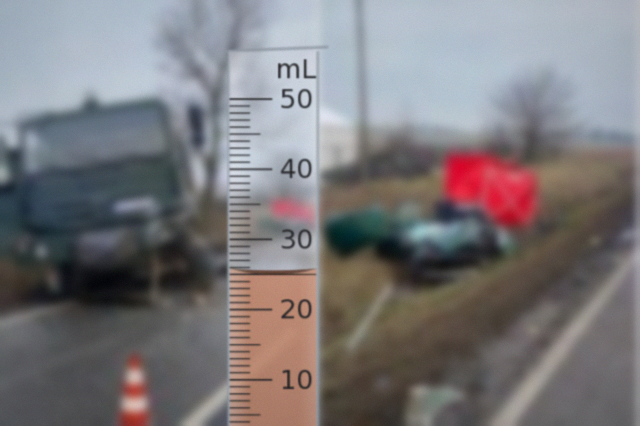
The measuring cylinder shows 25 mL
